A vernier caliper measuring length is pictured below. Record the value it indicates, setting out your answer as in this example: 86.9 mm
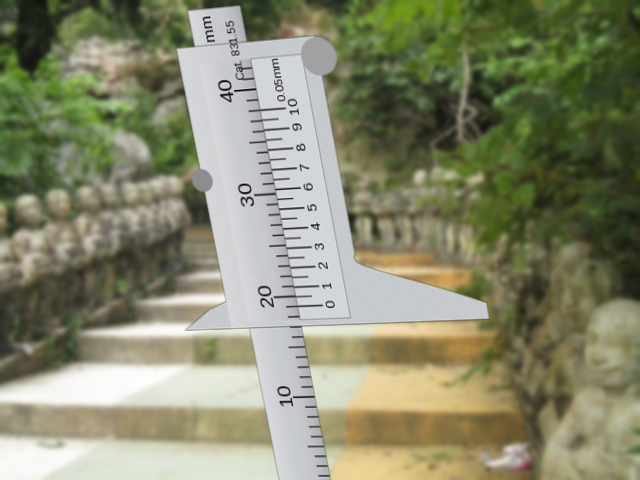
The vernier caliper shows 19.0 mm
